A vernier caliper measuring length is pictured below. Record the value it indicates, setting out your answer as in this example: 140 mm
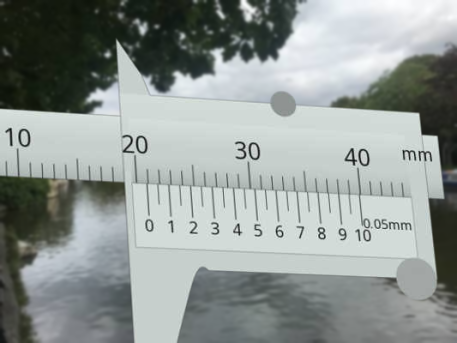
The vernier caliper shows 20.9 mm
